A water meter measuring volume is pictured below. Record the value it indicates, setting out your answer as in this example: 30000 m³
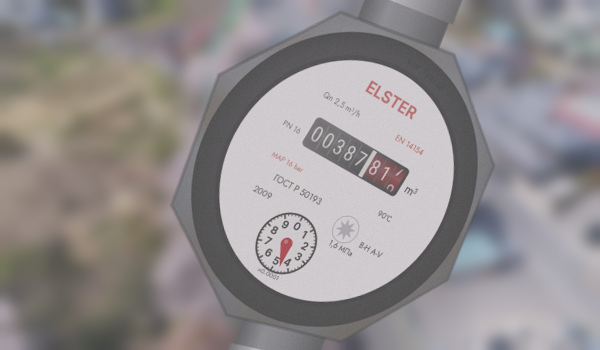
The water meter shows 387.8174 m³
